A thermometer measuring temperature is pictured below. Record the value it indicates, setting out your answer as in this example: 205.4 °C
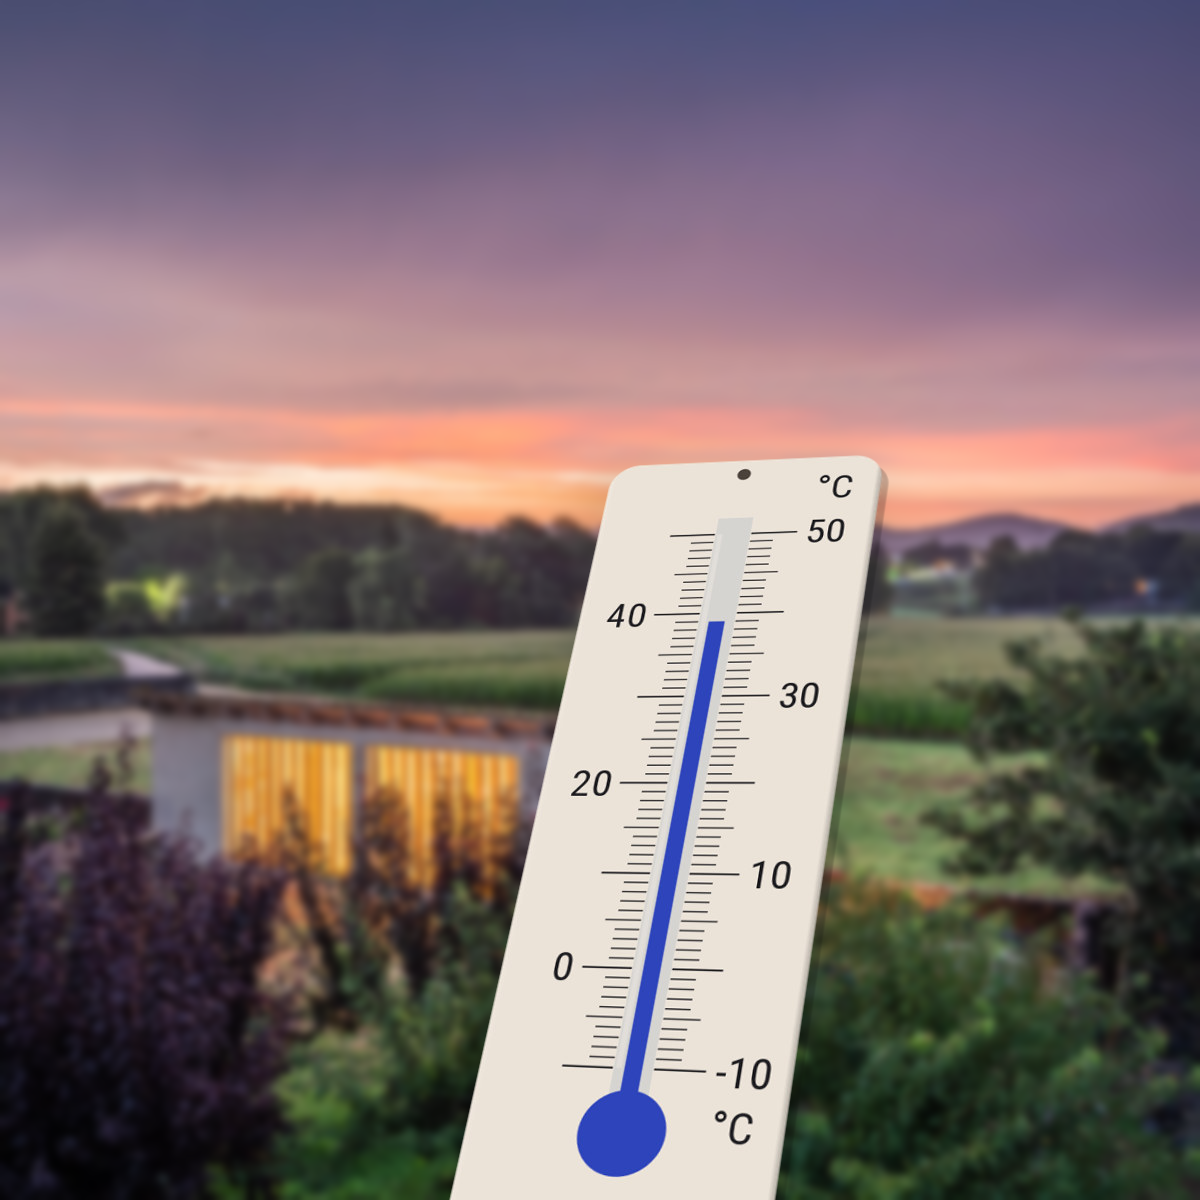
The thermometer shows 39 °C
